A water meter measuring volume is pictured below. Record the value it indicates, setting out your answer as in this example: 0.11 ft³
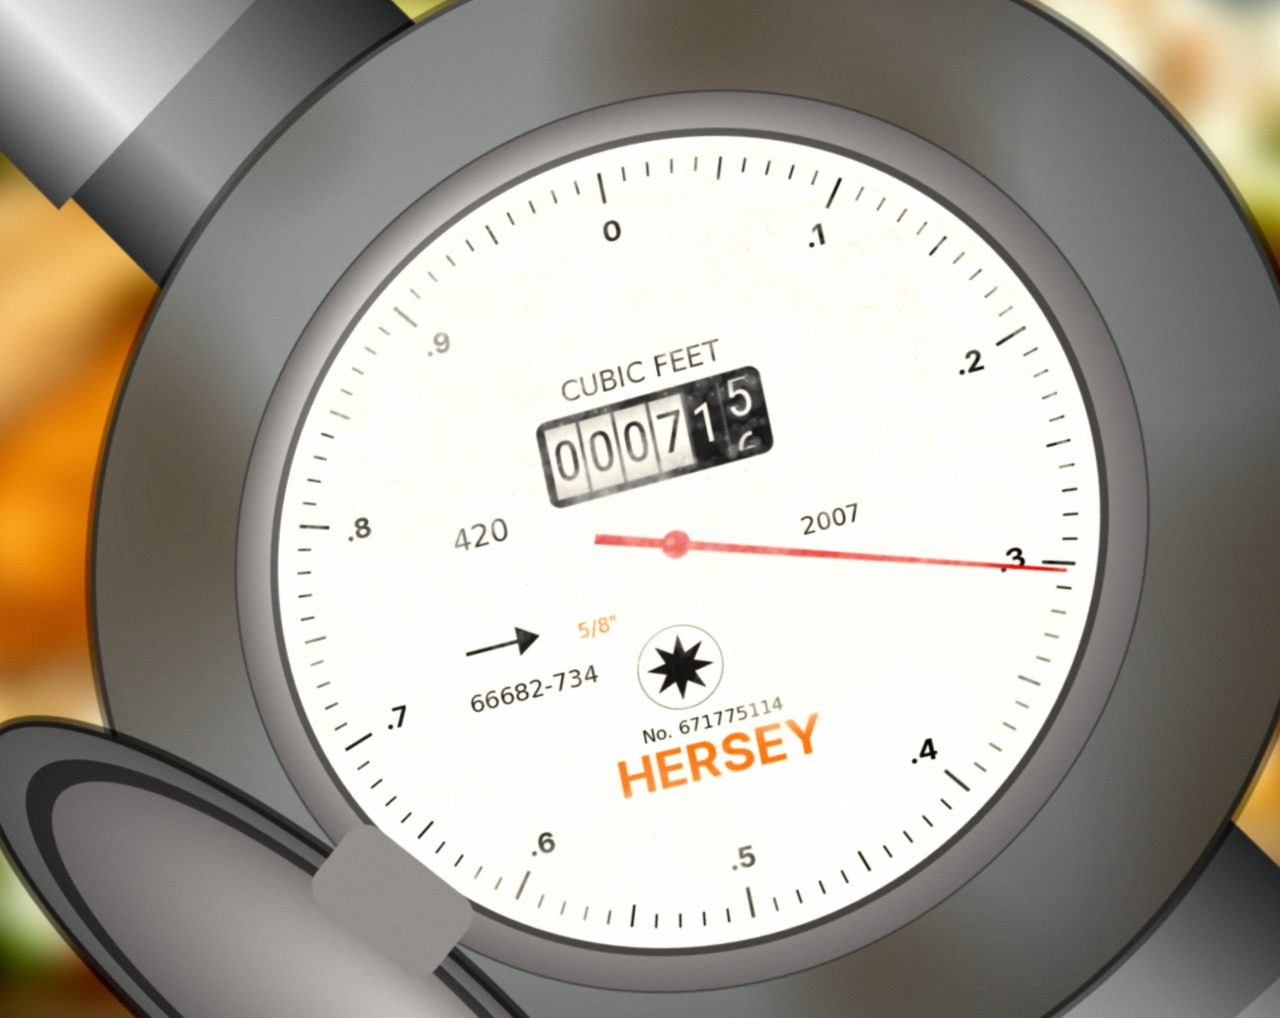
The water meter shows 715.30 ft³
